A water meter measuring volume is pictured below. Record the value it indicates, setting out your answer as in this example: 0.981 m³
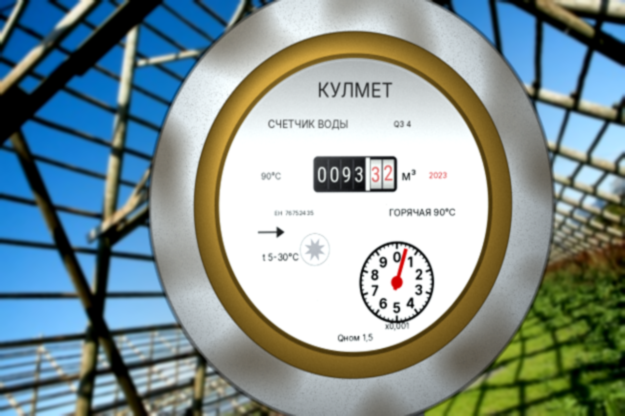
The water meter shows 93.320 m³
